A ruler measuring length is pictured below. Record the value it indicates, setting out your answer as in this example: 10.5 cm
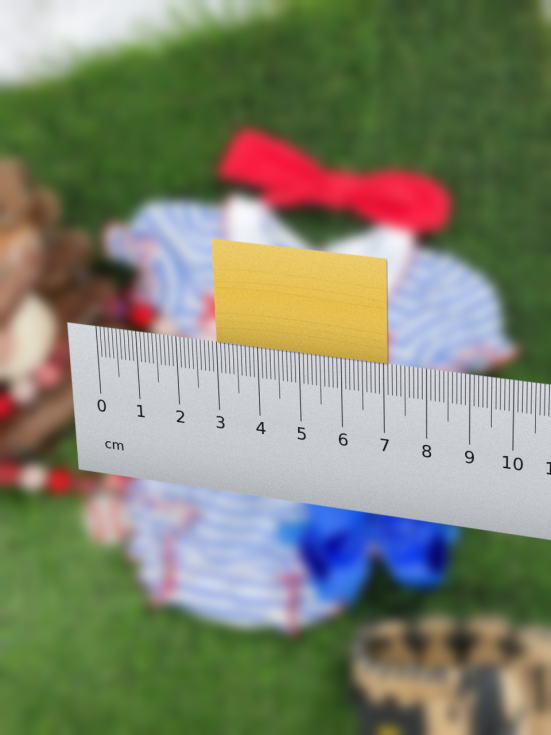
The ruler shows 4.1 cm
